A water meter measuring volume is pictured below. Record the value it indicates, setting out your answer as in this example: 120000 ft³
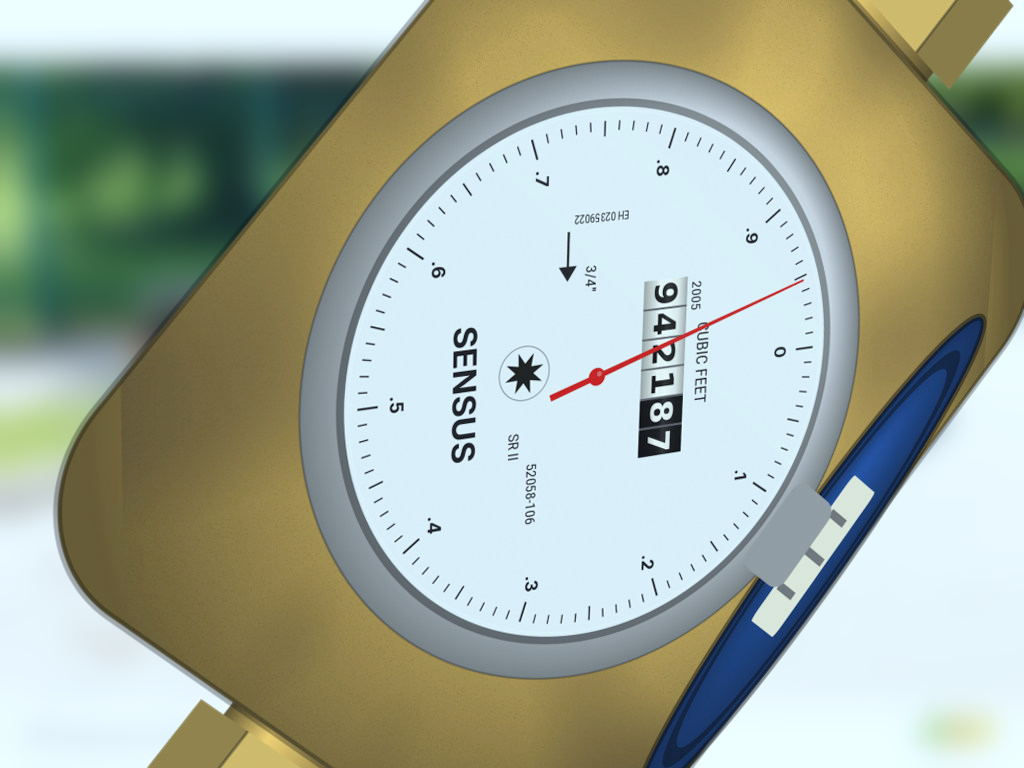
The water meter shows 942186.95 ft³
